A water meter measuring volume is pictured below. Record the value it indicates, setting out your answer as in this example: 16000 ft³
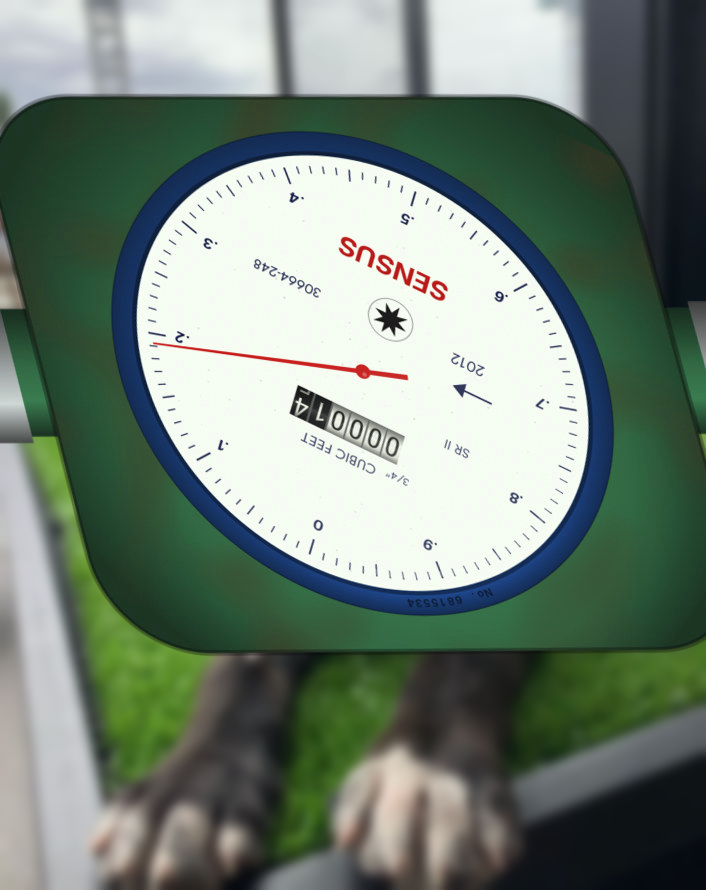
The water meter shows 14.19 ft³
